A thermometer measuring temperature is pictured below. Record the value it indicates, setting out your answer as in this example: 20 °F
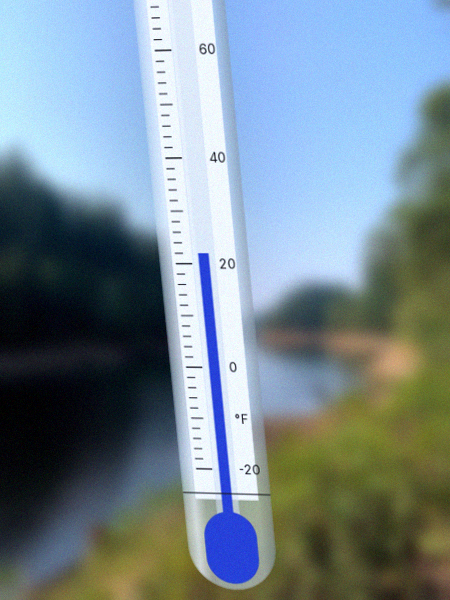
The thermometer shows 22 °F
